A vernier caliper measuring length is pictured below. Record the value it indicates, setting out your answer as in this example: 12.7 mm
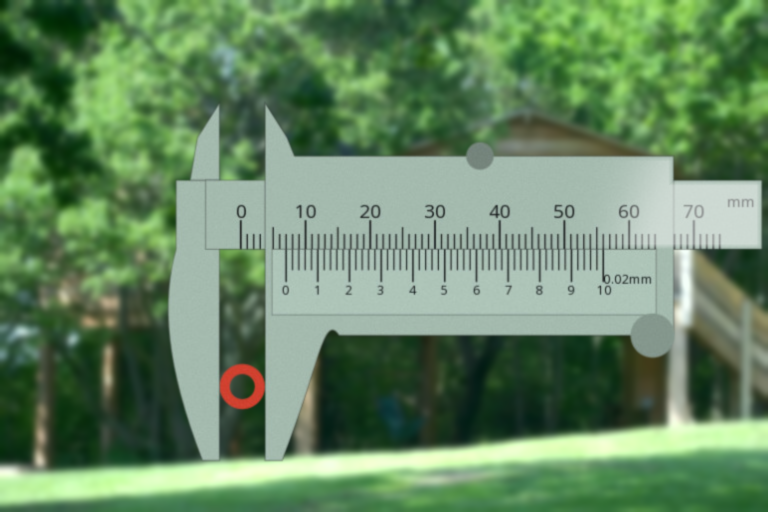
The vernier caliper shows 7.0 mm
